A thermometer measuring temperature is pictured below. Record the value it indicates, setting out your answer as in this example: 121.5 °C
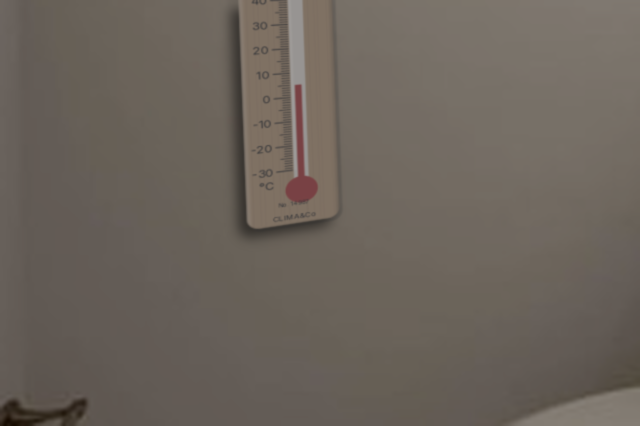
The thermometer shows 5 °C
